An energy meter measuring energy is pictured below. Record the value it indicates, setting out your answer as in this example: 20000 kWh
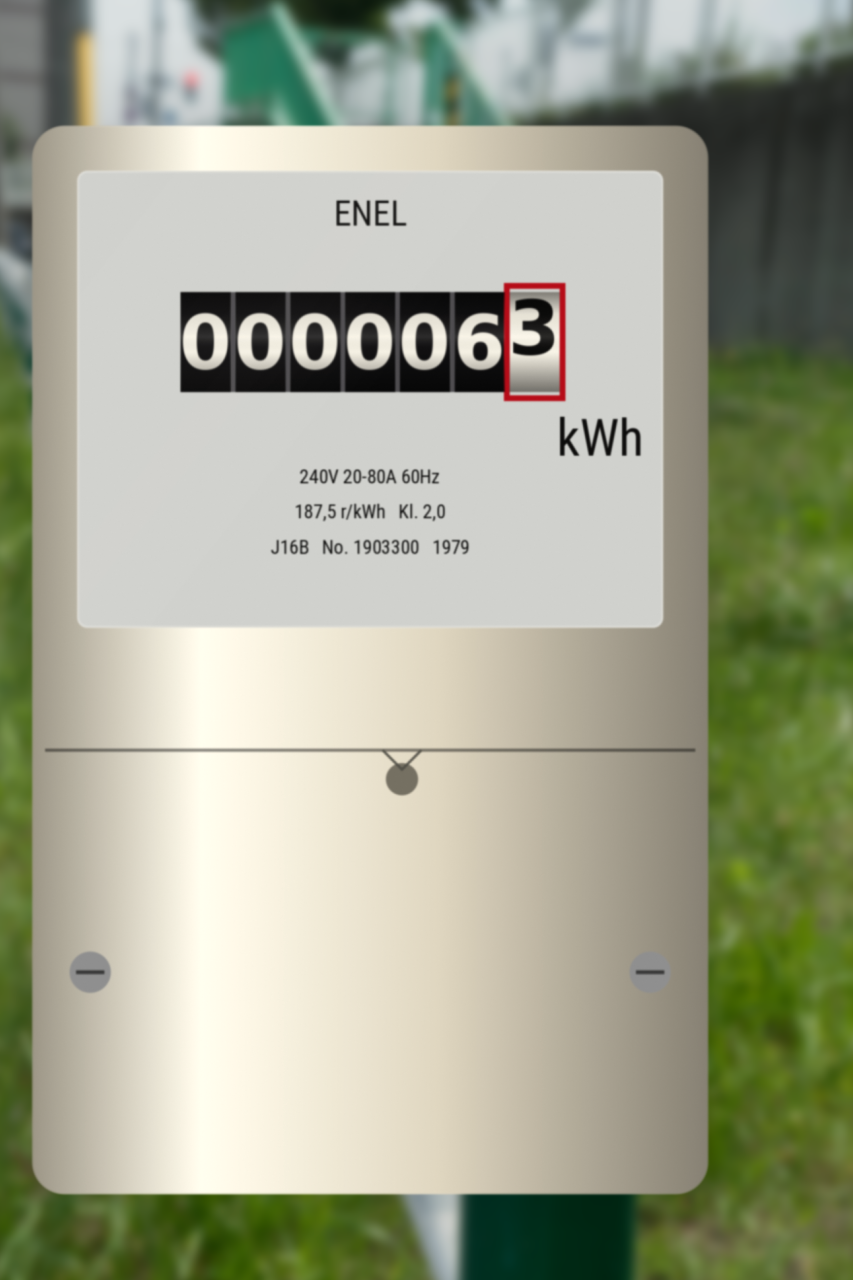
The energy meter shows 6.3 kWh
